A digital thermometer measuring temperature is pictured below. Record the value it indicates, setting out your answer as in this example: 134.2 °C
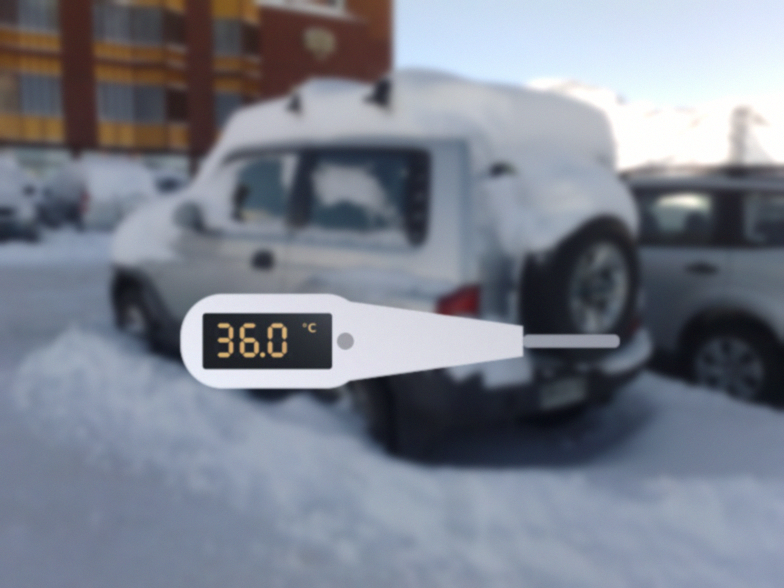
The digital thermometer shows 36.0 °C
